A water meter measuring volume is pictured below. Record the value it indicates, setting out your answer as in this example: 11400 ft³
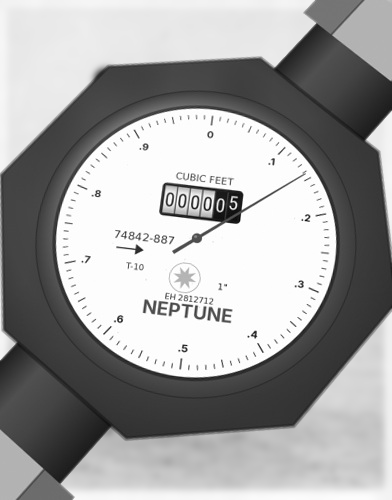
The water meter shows 5.14 ft³
